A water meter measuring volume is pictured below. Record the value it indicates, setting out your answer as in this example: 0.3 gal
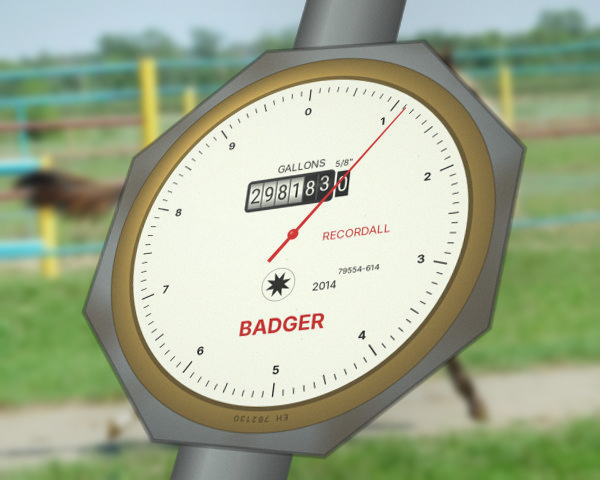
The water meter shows 2981831.1 gal
